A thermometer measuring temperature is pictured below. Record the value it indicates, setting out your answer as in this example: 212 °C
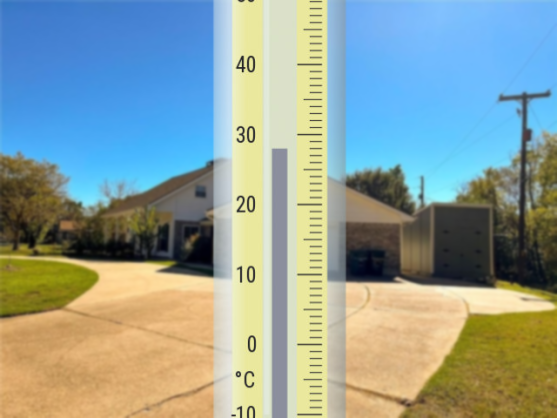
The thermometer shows 28 °C
